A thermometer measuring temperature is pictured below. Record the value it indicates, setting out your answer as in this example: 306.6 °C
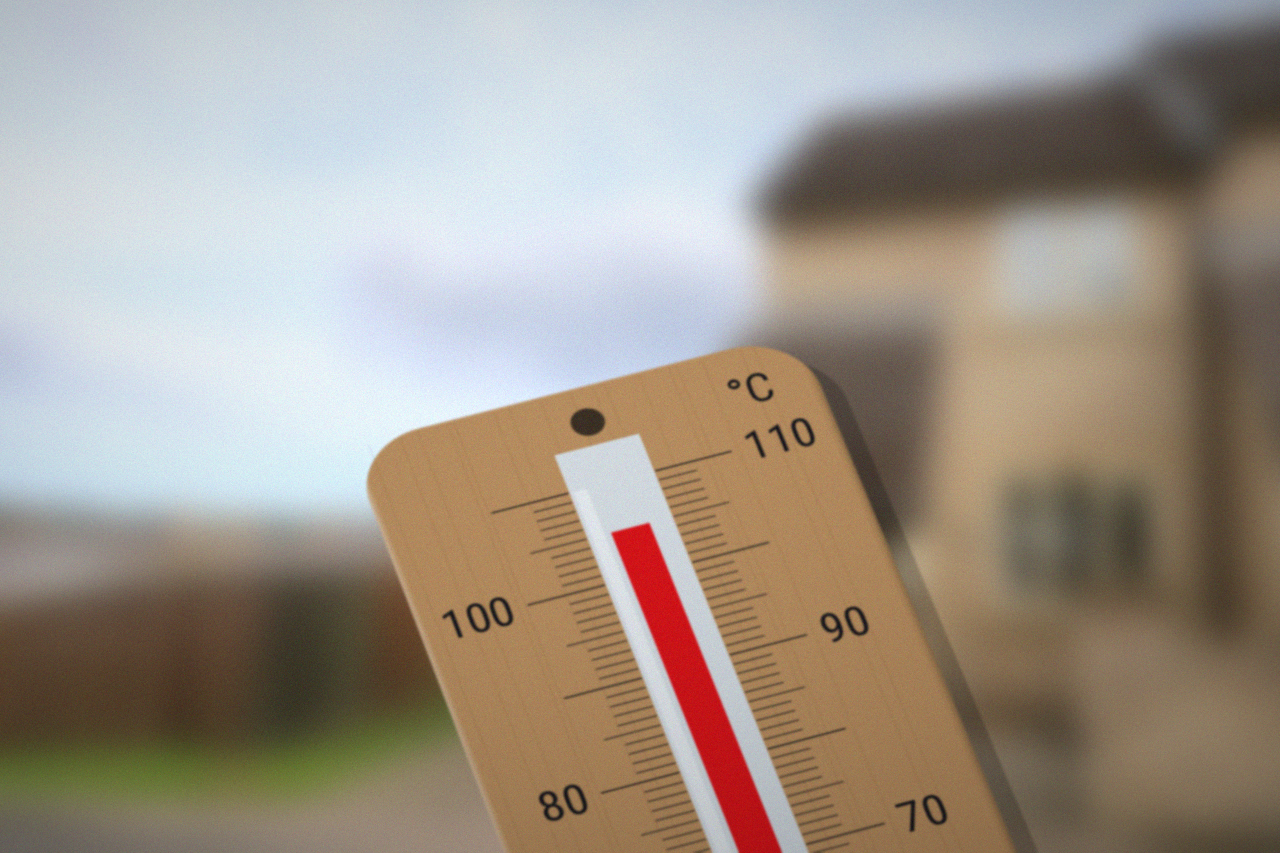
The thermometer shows 105 °C
